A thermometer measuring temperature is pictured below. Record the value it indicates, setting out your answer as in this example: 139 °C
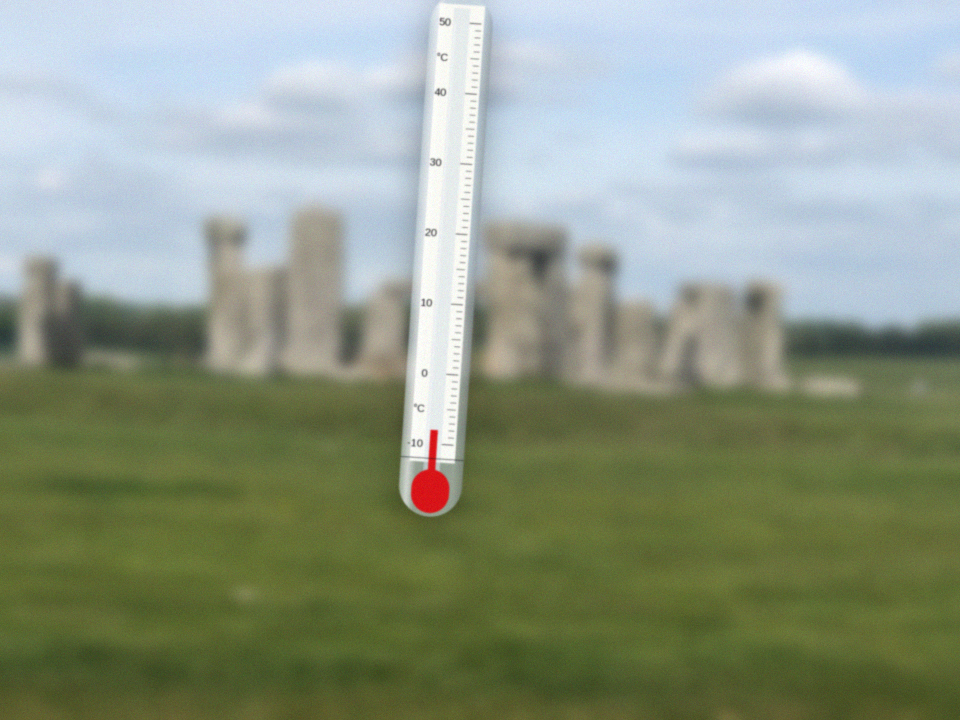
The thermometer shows -8 °C
